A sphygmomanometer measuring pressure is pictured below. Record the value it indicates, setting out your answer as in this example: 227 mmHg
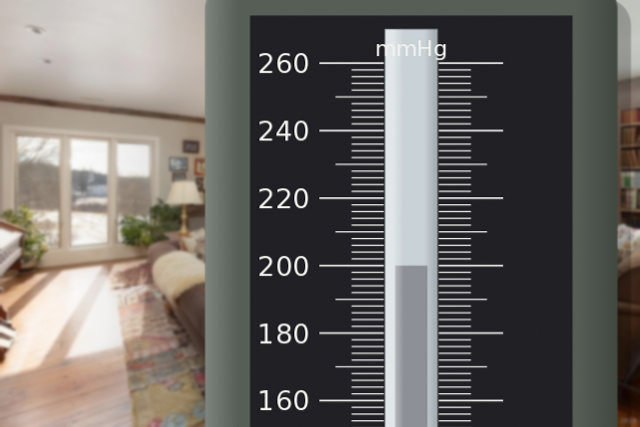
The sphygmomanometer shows 200 mmHg
